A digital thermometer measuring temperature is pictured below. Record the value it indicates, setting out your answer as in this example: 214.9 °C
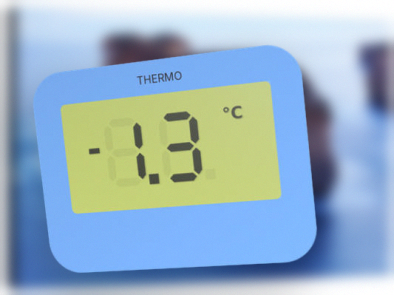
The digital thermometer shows -1.3 °C
